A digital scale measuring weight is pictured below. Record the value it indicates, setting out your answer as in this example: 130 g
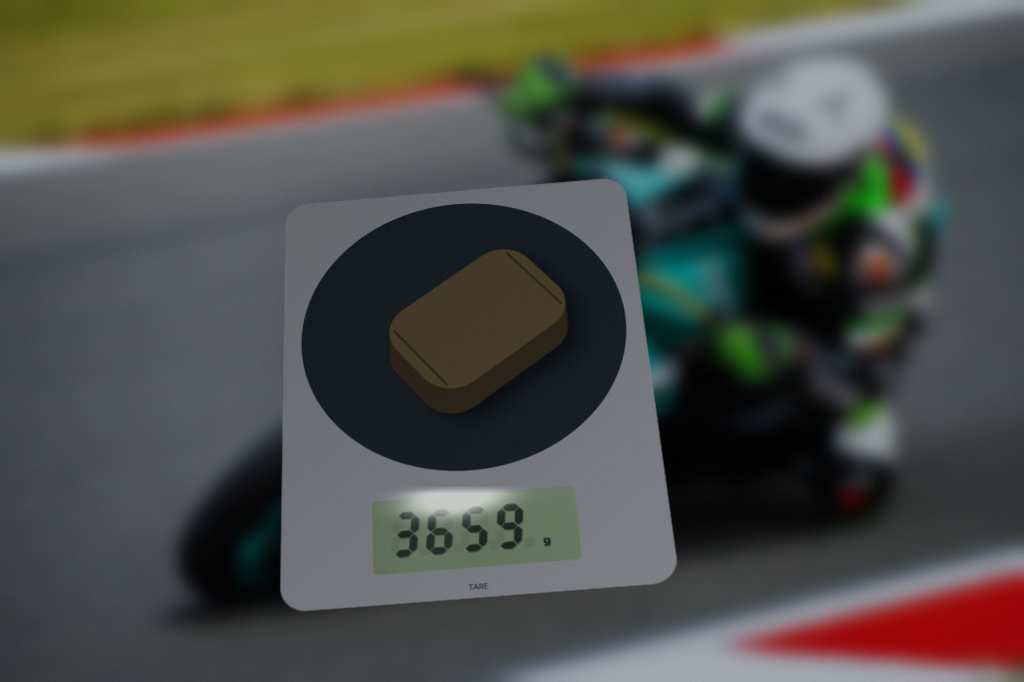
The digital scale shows 3659 g
